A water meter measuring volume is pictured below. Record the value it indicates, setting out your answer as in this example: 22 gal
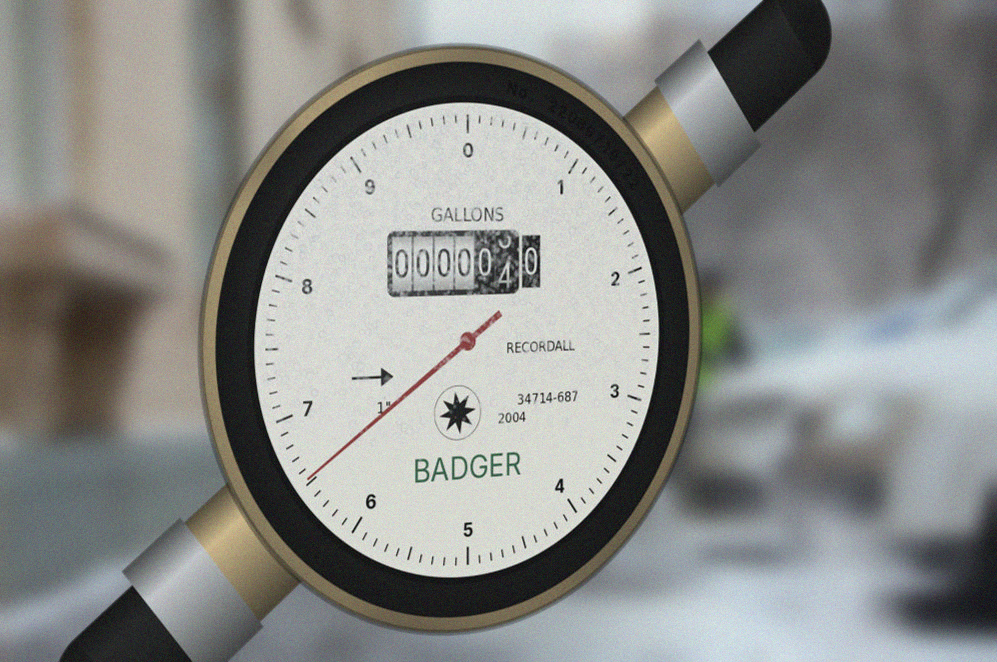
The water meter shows 36.5 gal
